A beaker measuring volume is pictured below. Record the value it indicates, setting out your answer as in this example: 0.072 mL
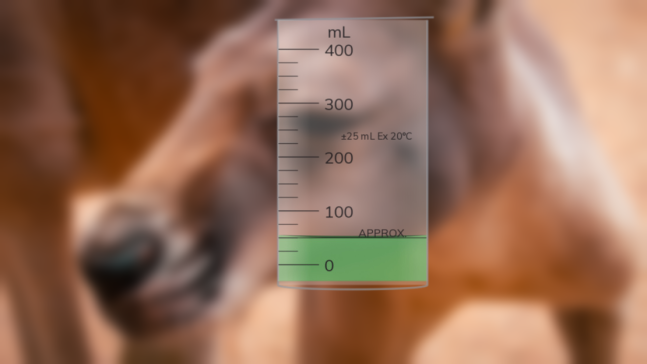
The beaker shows 50 mL
